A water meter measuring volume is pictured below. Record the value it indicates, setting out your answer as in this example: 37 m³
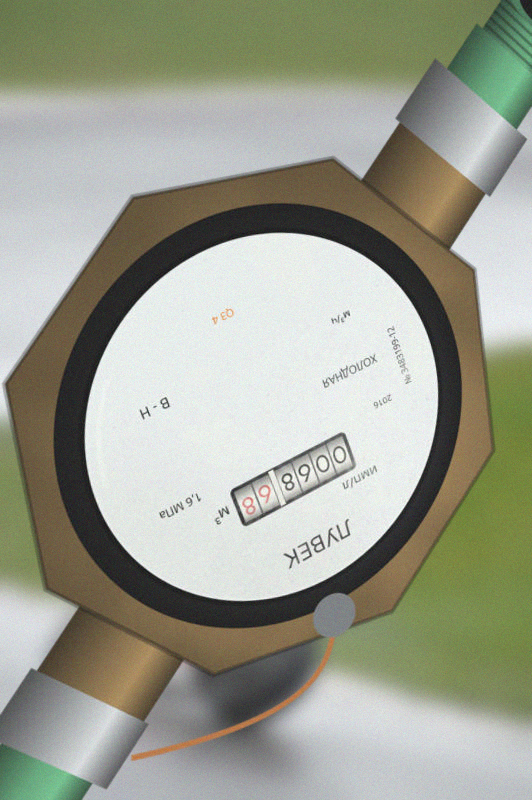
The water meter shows 68.68 m³
